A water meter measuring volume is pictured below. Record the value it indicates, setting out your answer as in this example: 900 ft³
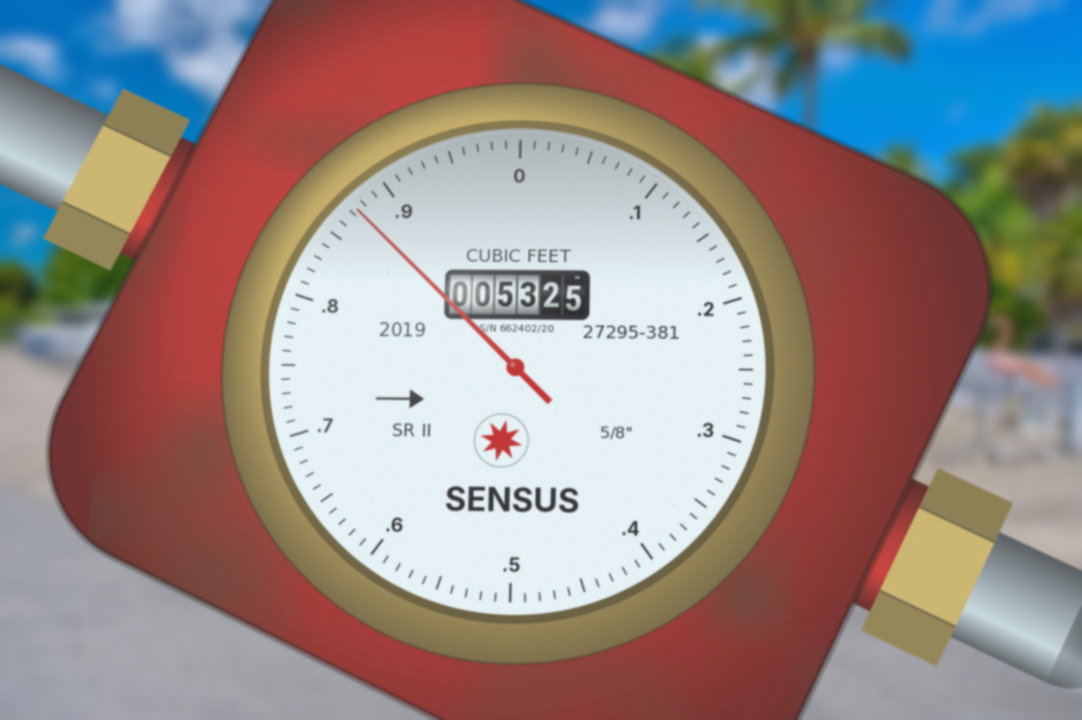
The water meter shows 5324.87 ft³
